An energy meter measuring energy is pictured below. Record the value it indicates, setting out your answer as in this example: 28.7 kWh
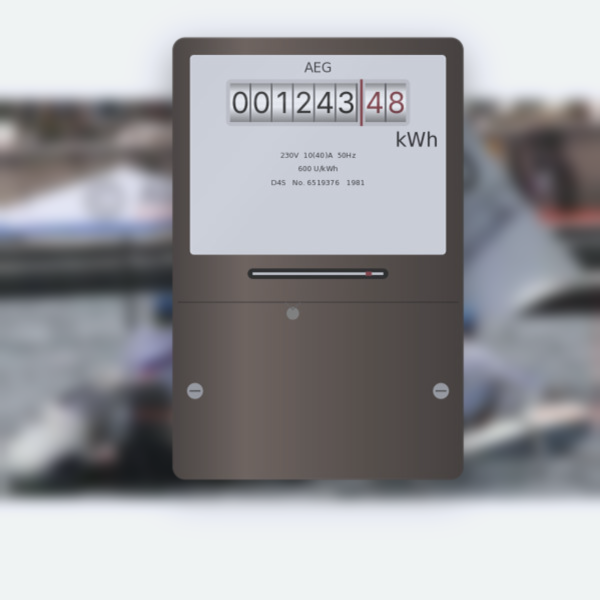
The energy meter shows 1243.48 kWh
